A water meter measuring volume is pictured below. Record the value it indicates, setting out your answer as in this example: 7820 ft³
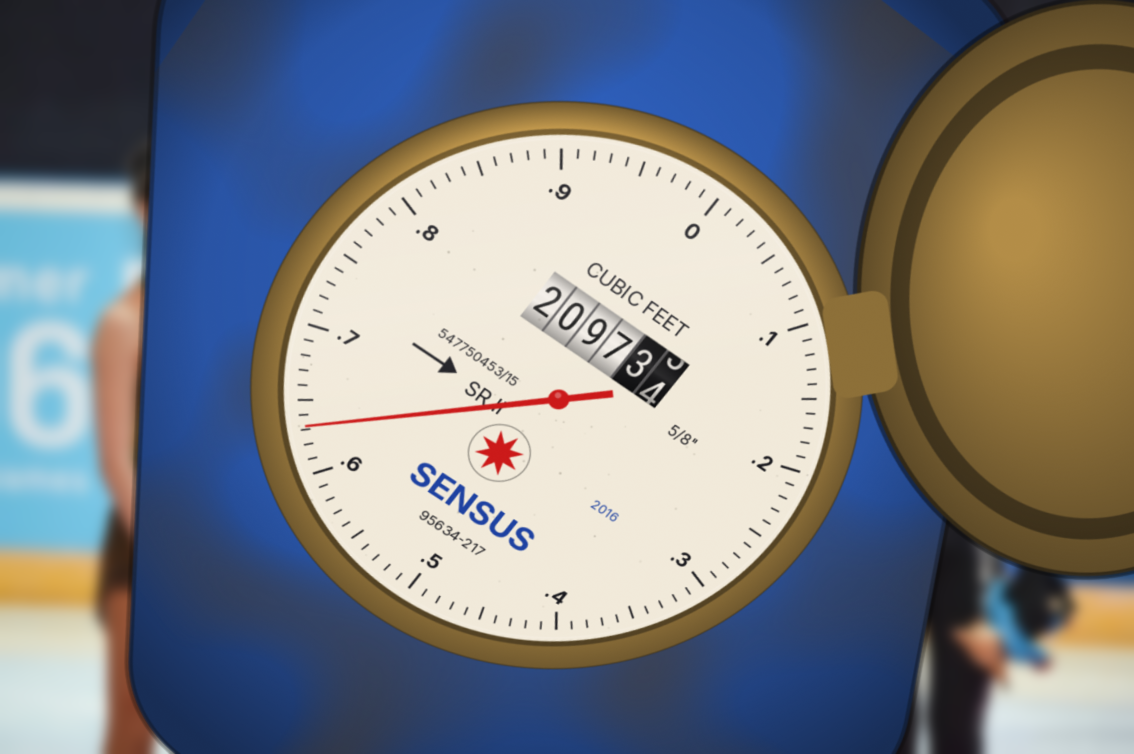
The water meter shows 209733.63 ft³
